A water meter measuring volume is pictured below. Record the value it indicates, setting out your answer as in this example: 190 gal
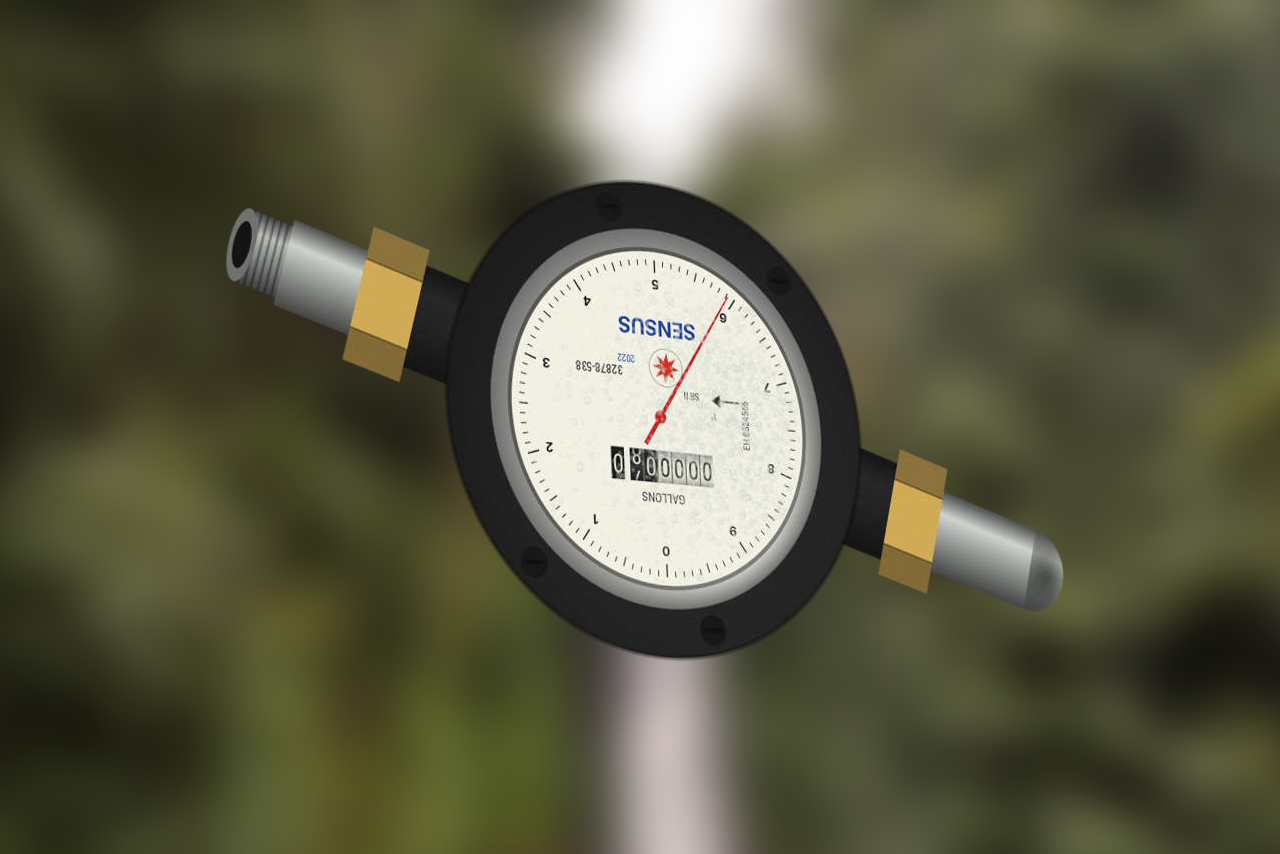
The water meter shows 75.9 gal
